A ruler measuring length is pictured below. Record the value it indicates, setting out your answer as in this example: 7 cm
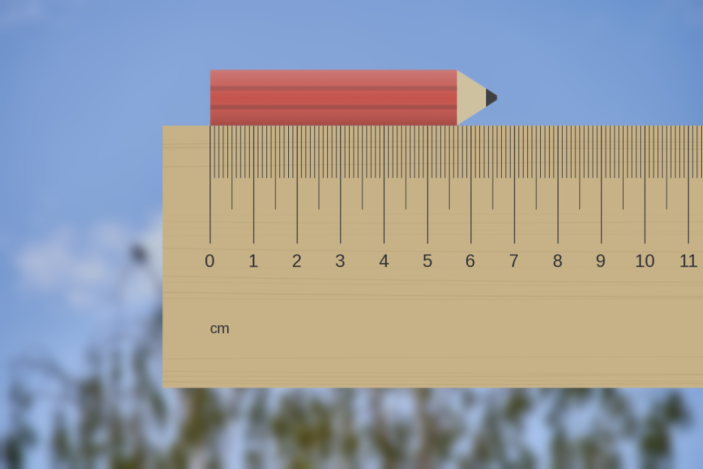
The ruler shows 6.6 cm
